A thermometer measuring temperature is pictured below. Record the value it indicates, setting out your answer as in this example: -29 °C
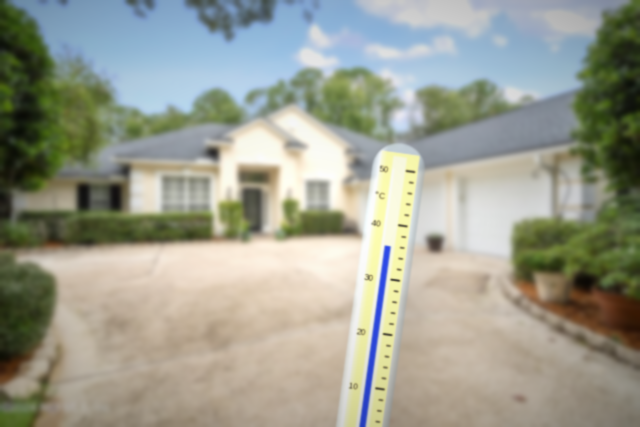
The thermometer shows 36 °C
